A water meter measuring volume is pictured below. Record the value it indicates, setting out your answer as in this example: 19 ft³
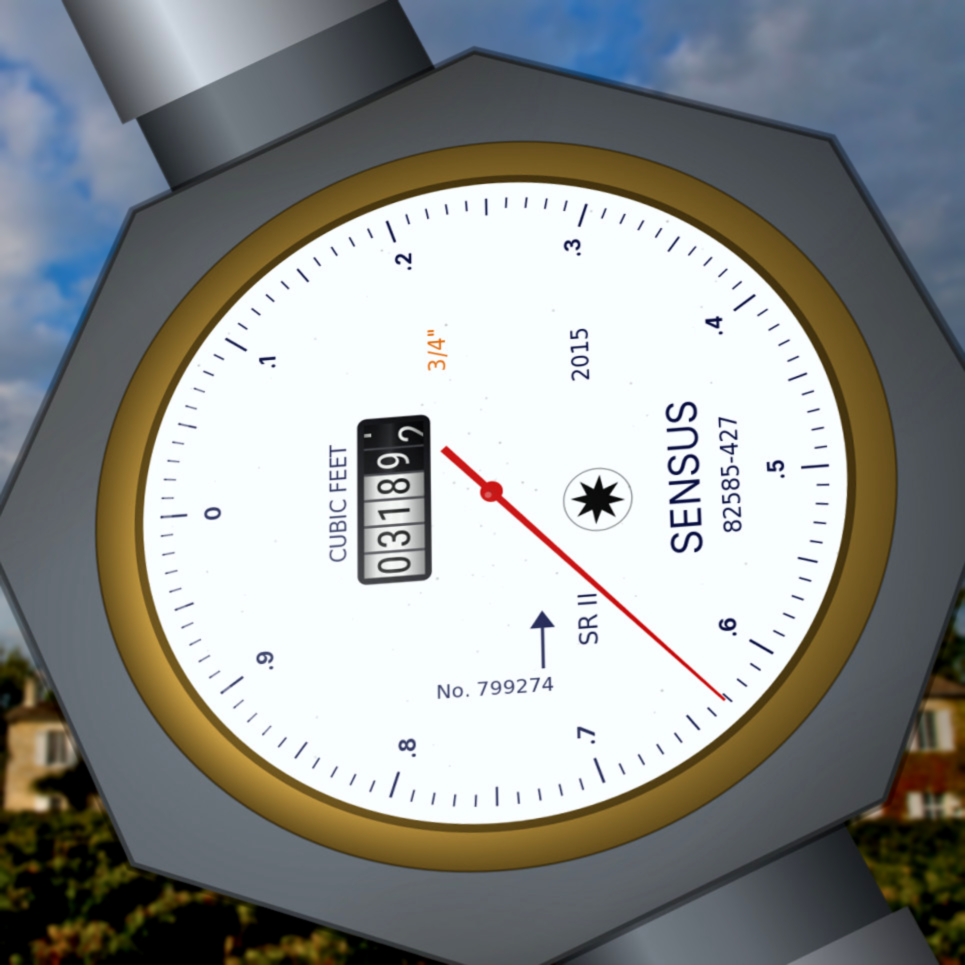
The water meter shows 31891.63 ft³
